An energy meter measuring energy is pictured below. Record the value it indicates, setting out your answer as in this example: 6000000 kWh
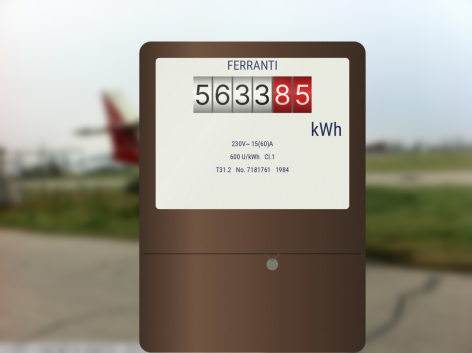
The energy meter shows 5633.85 kWh
